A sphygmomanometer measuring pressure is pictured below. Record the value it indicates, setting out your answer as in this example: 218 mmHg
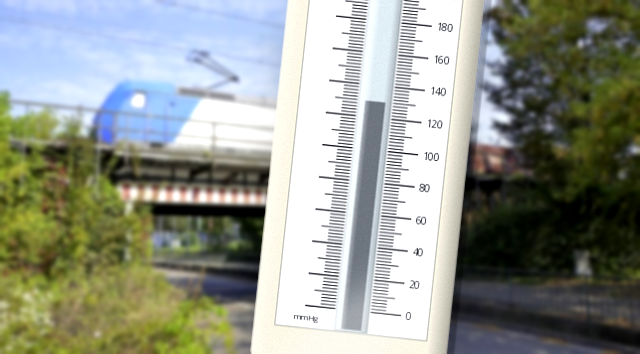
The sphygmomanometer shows 130 mmHg
